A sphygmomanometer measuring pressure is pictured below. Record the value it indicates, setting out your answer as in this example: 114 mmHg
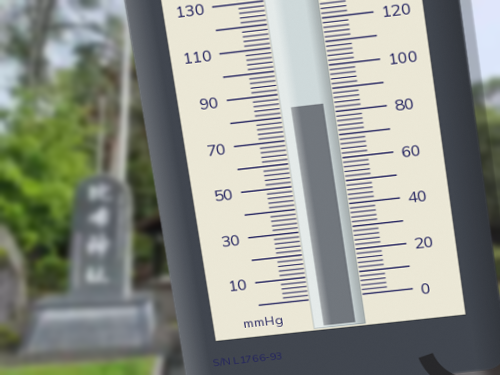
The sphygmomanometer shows 84 mmHg
